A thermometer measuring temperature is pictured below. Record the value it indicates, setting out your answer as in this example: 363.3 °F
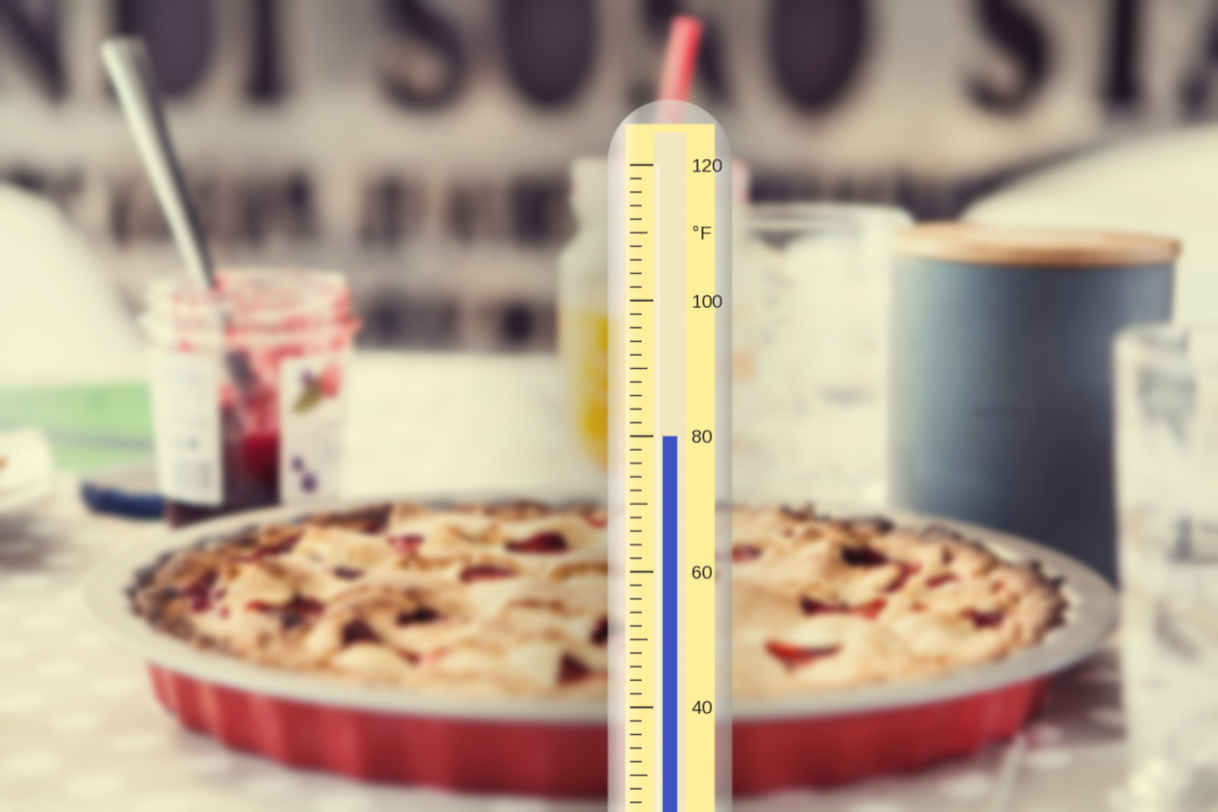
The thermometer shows 80 °F
